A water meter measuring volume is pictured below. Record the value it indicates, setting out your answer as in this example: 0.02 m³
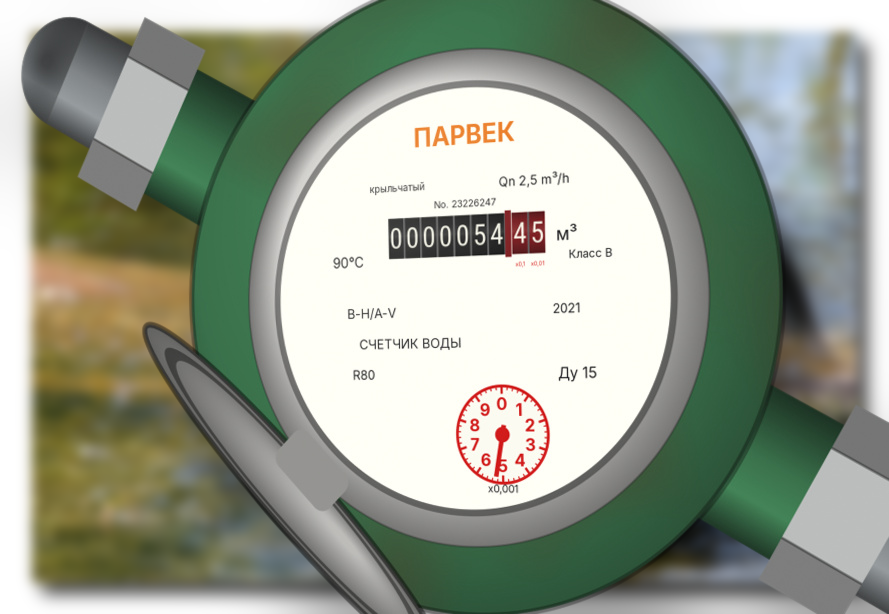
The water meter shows 54.455 m³
